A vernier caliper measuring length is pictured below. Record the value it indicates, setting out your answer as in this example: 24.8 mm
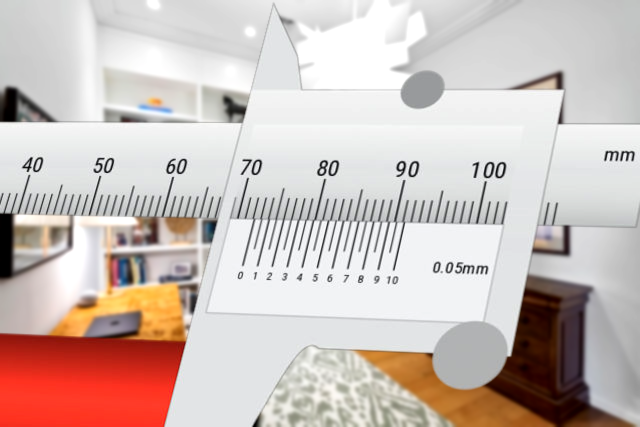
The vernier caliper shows 72.2 mm
